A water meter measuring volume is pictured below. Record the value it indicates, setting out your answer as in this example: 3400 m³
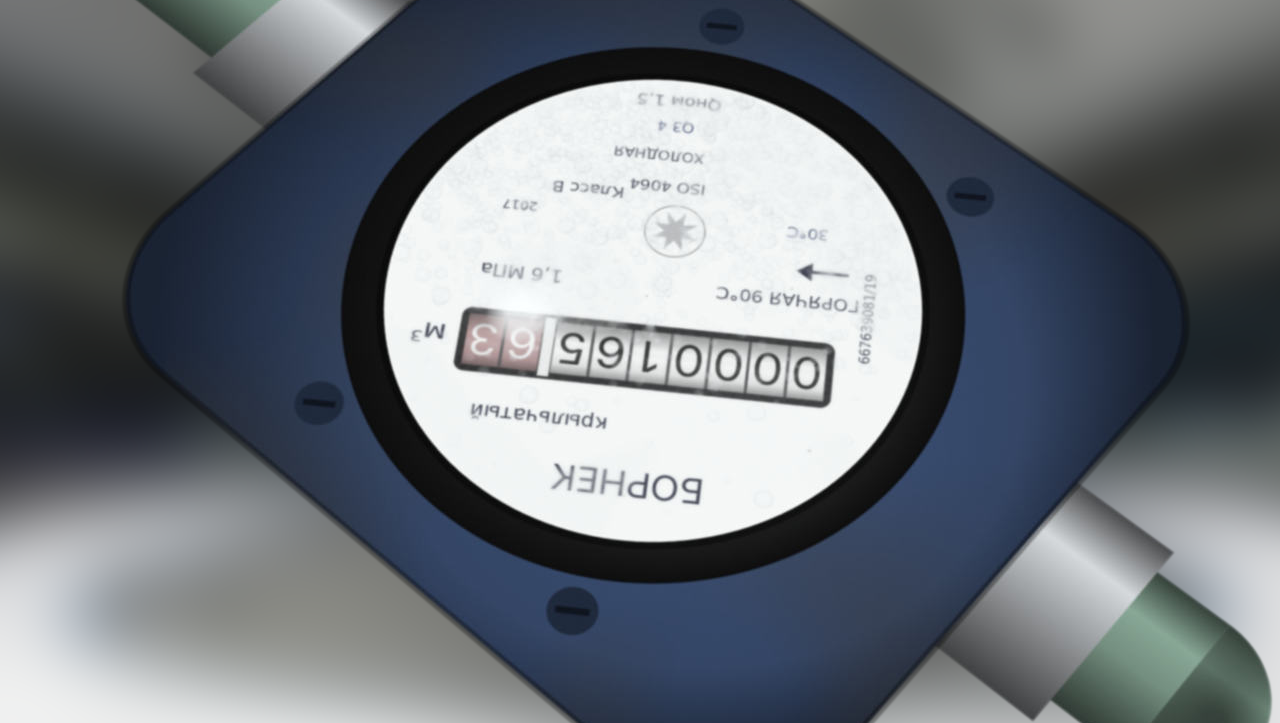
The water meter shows 165.63 m³
